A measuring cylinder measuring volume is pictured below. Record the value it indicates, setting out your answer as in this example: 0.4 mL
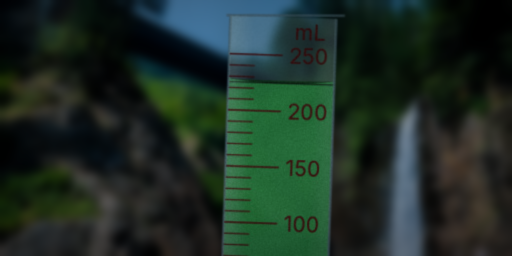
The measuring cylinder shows 225 mL
